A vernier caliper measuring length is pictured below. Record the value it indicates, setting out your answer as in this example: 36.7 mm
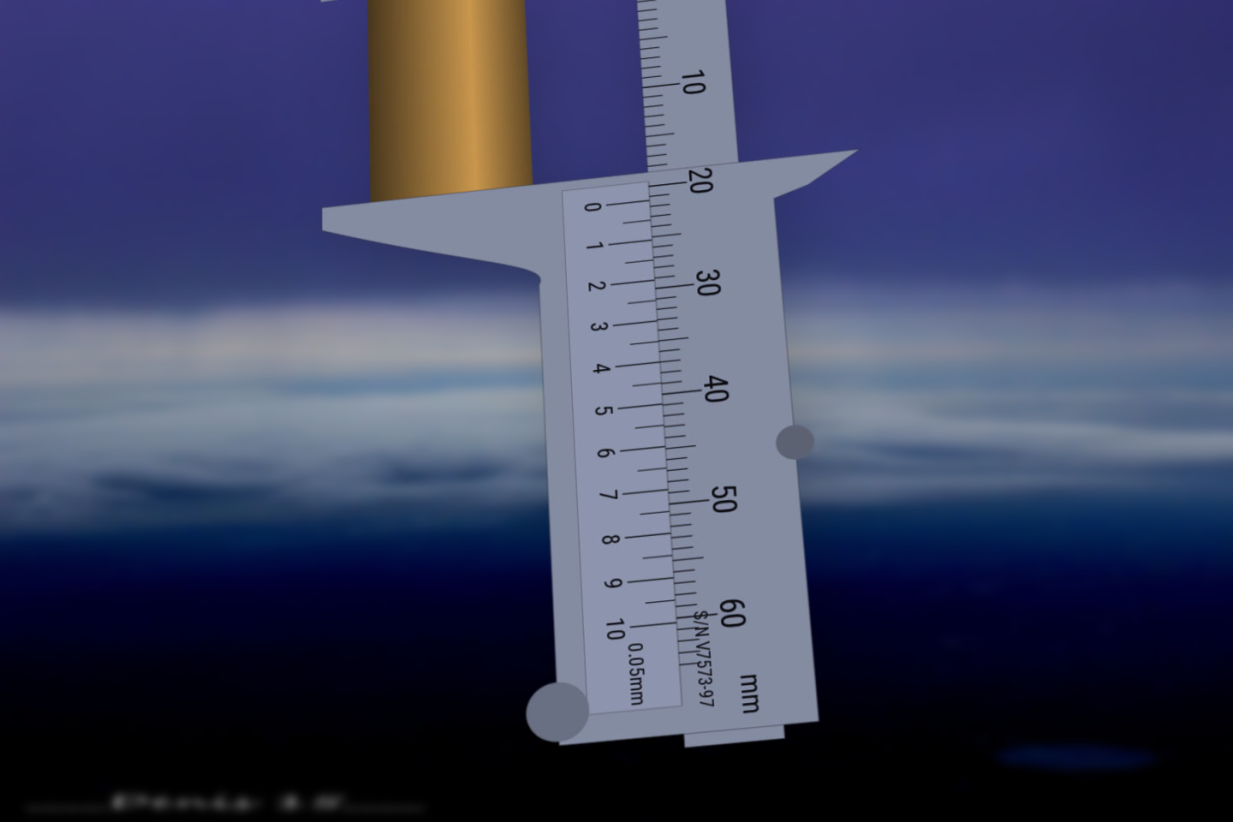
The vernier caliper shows 21.4 mm
